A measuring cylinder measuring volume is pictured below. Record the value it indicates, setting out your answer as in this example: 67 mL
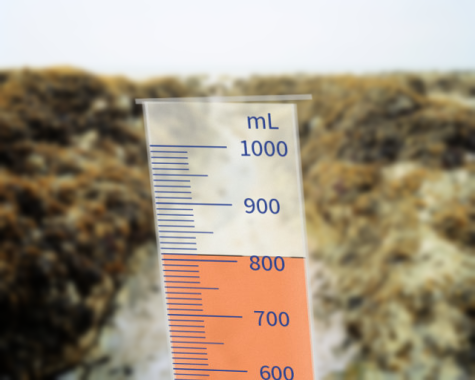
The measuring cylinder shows 810 mL
